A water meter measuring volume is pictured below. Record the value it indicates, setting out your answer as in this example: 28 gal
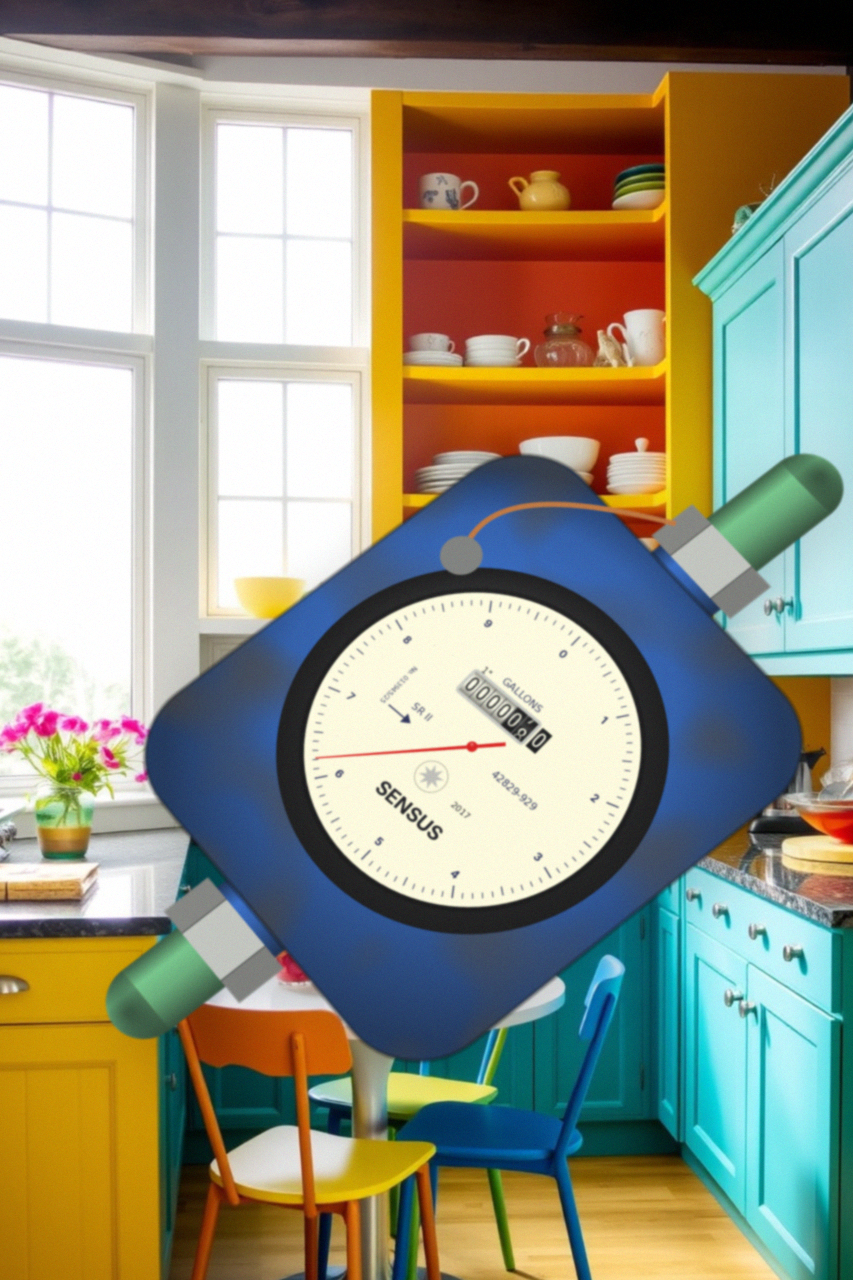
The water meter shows 76.2 gal
